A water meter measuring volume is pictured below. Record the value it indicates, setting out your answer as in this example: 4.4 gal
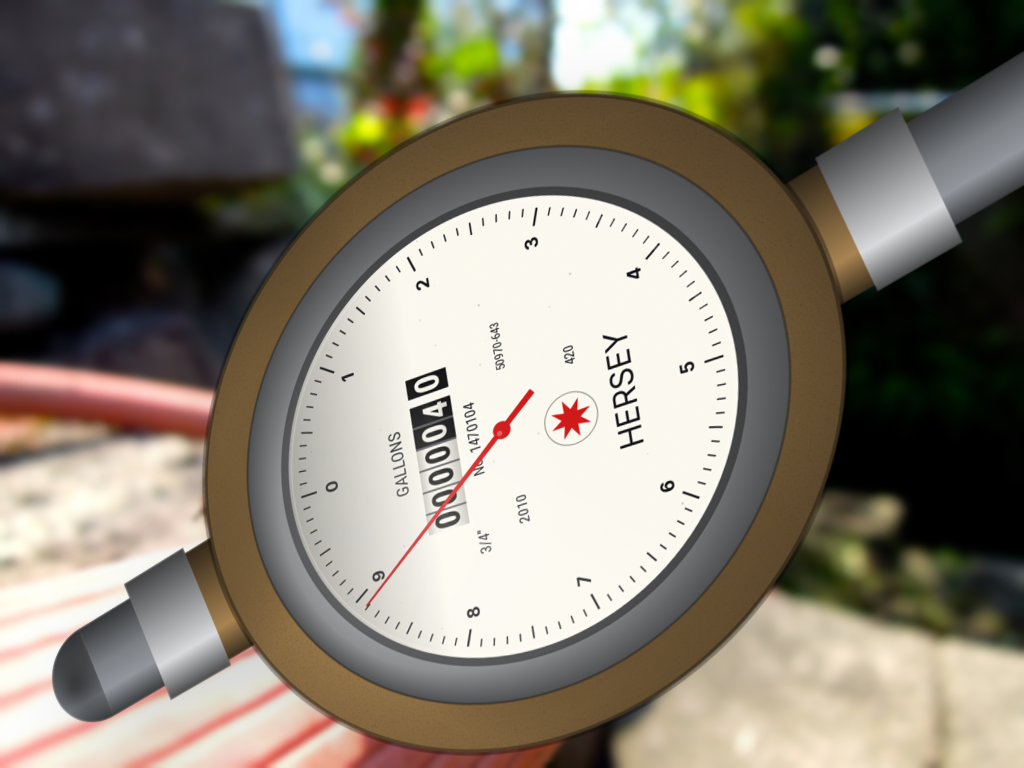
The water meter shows 38.9 gal
